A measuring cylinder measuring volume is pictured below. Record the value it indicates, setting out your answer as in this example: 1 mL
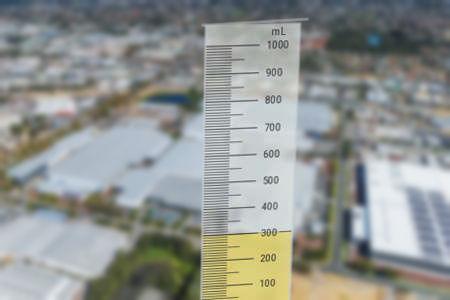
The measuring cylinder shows 300 mL
